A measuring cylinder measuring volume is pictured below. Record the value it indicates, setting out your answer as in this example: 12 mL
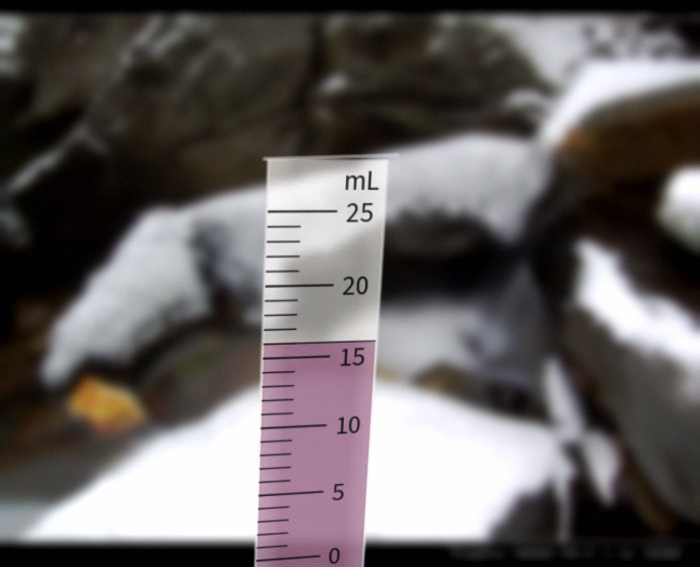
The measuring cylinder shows 16 mL
